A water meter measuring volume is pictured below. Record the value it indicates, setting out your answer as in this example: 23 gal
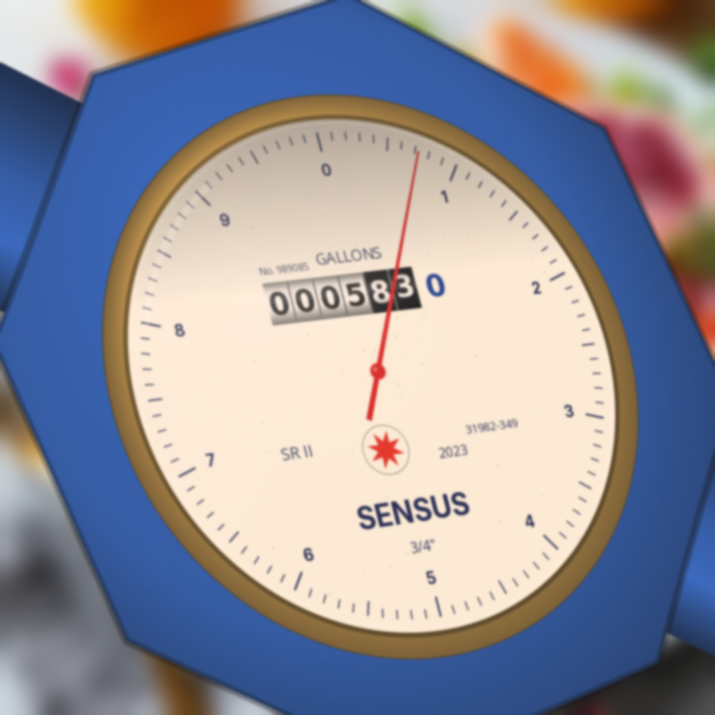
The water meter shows 5830.7 gal
